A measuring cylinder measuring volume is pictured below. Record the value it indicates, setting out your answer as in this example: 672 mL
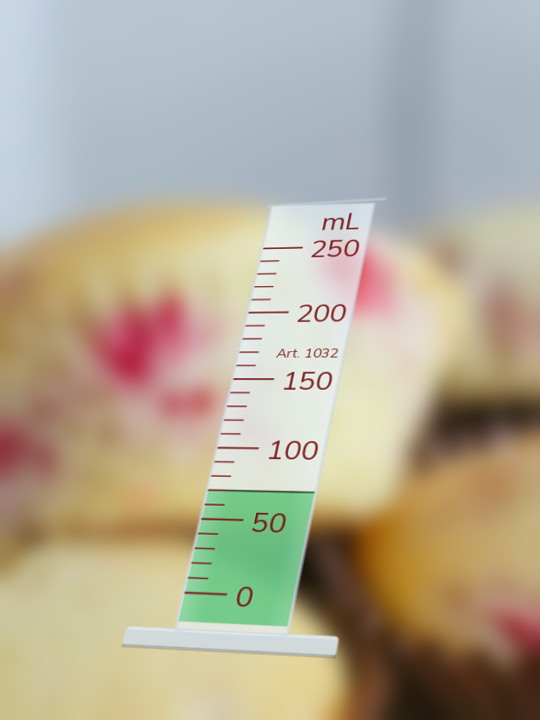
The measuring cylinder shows 70 mL
